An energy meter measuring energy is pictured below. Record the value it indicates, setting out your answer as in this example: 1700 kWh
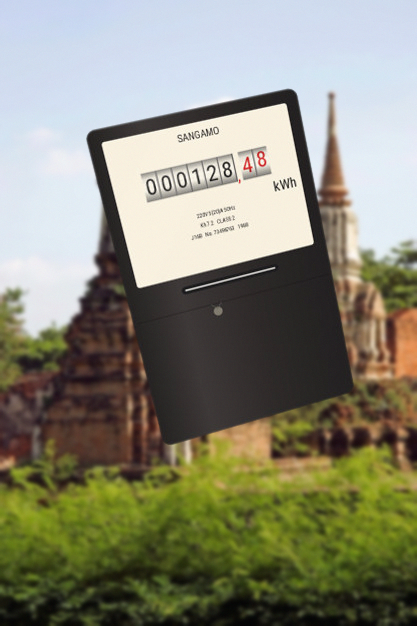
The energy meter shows 128.48 kWh
